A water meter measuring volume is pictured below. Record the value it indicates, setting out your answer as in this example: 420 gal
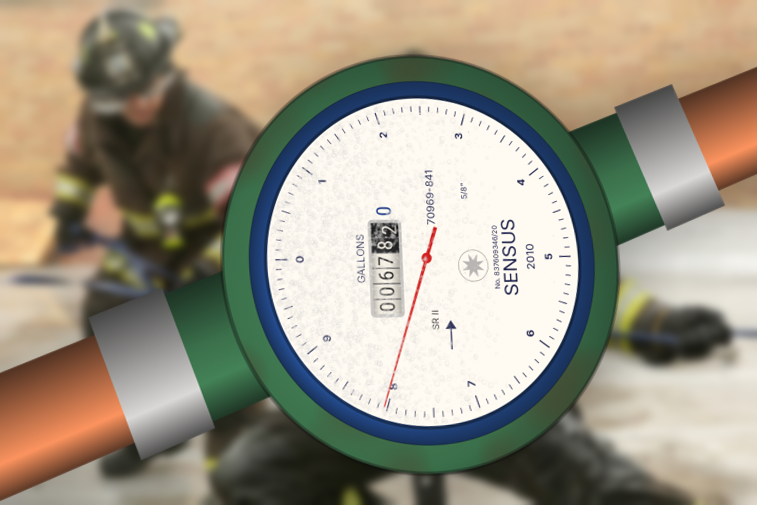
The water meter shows 67818.0 gal
